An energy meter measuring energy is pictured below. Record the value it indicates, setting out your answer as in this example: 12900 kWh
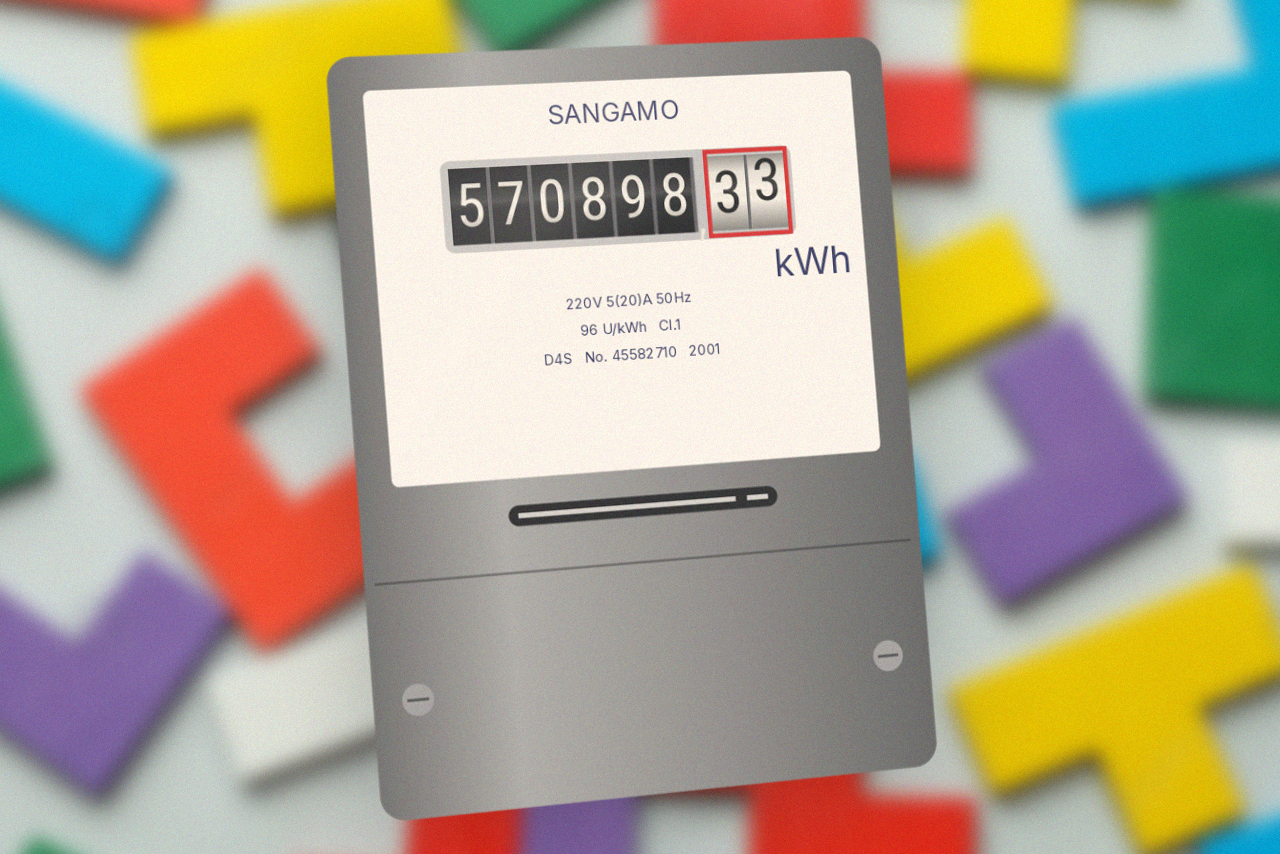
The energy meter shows 570898.33 kWh
